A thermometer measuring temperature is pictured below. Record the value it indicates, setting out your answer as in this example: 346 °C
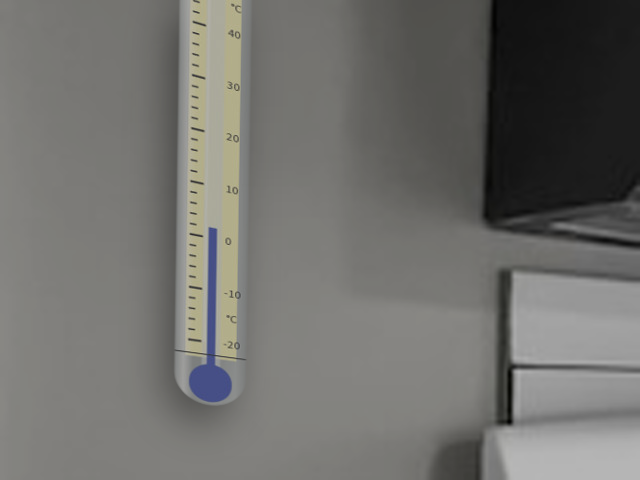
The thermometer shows 2 °C
